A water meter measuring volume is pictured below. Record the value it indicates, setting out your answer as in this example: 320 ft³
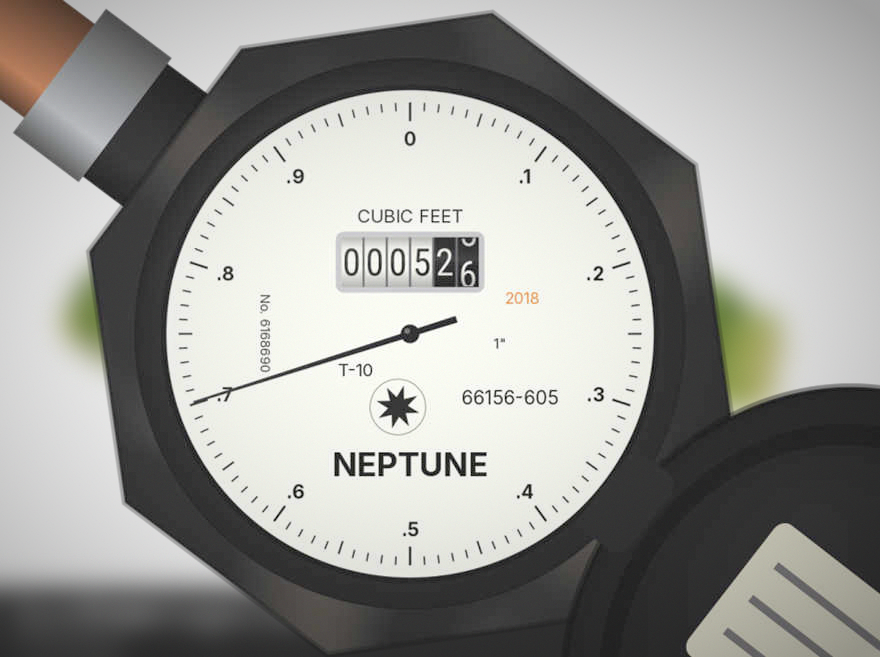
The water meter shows 525.70 ft³
